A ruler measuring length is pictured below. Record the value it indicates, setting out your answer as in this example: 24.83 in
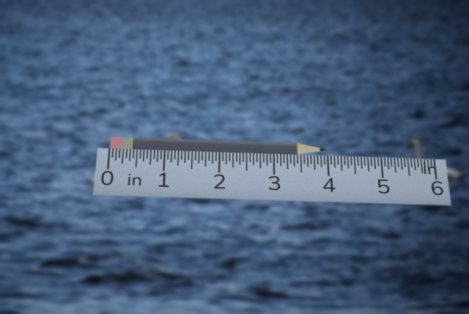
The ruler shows 4 in
